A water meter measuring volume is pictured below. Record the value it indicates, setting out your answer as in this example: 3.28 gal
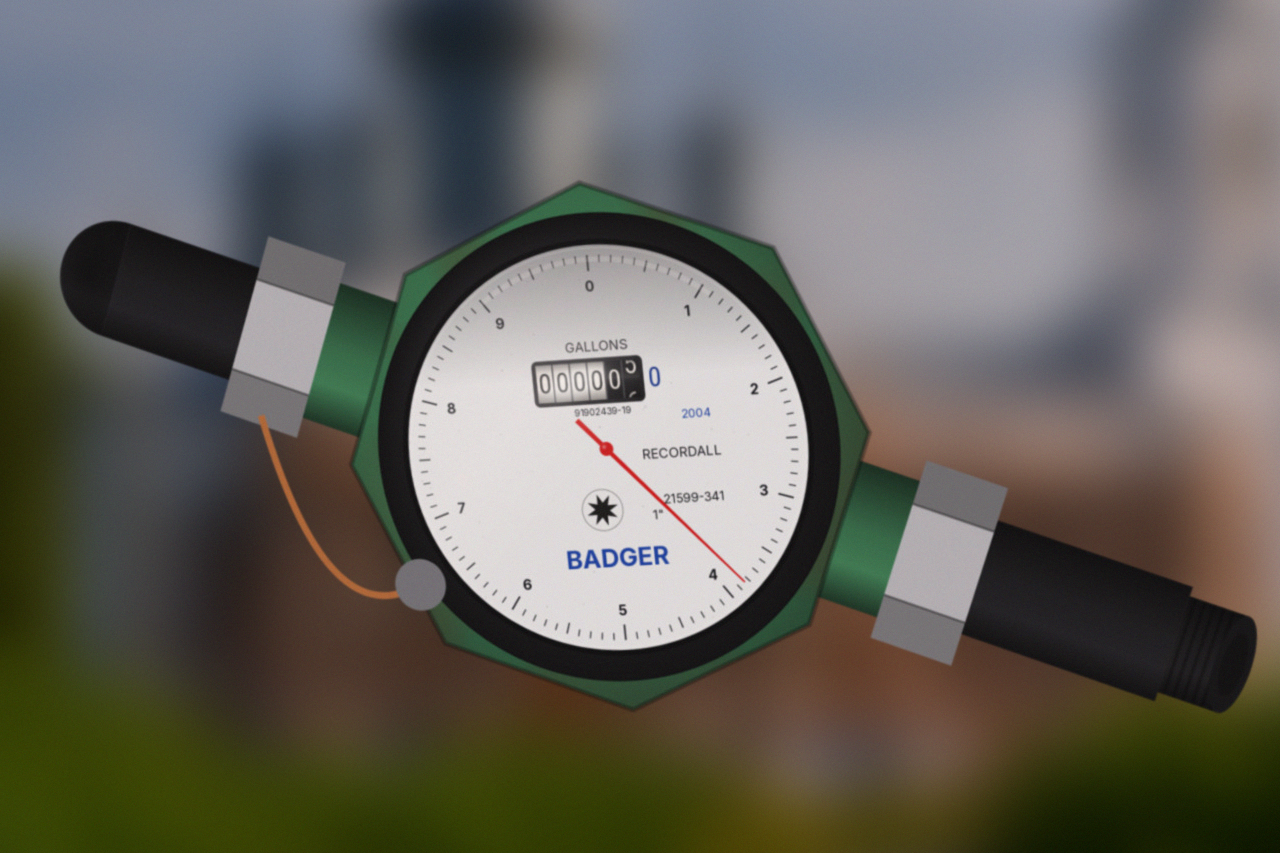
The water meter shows 53.8 gal
